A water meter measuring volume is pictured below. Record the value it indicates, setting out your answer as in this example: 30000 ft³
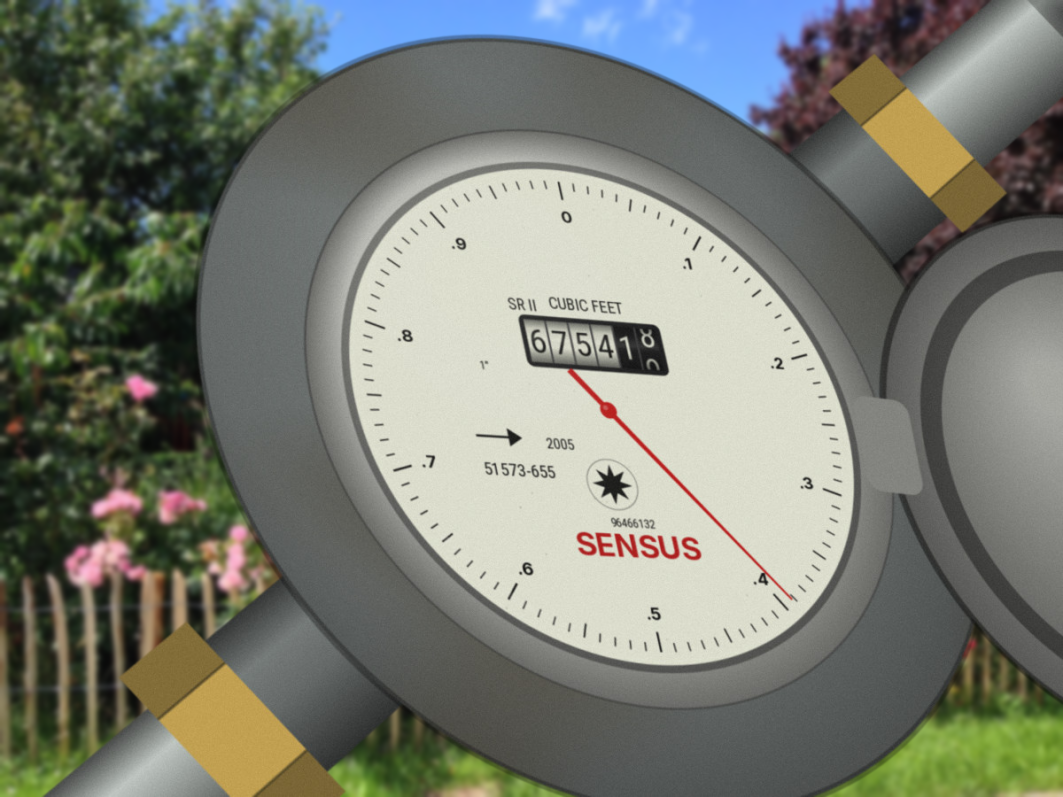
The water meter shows 675418.39 ft³
